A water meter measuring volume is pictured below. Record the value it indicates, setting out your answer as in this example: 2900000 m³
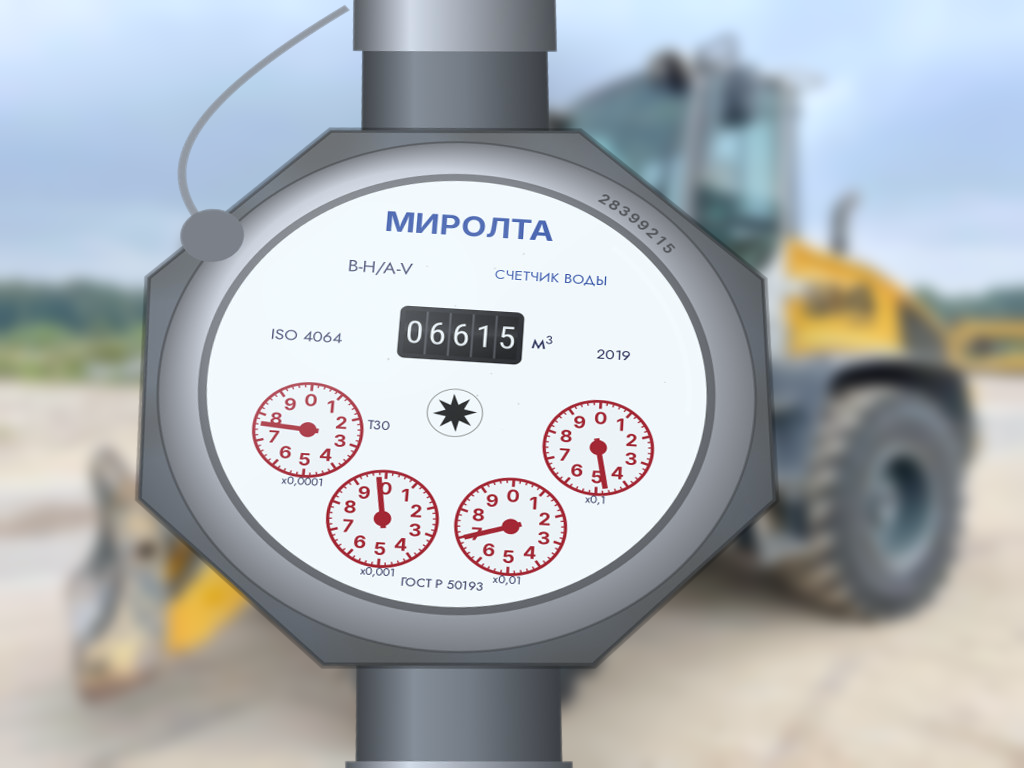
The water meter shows 6615.4697 m³
